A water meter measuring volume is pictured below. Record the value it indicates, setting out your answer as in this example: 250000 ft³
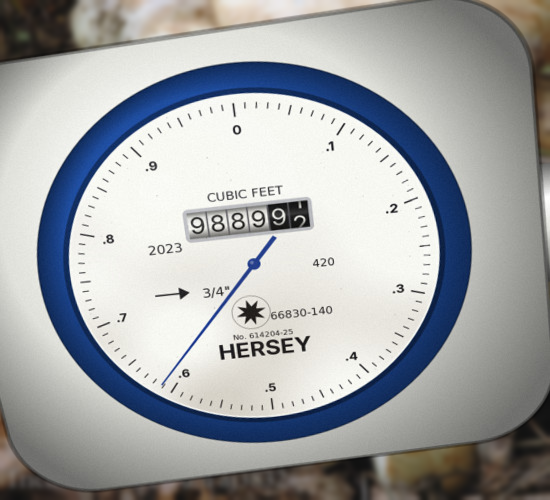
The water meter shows 988991.61 ft³
